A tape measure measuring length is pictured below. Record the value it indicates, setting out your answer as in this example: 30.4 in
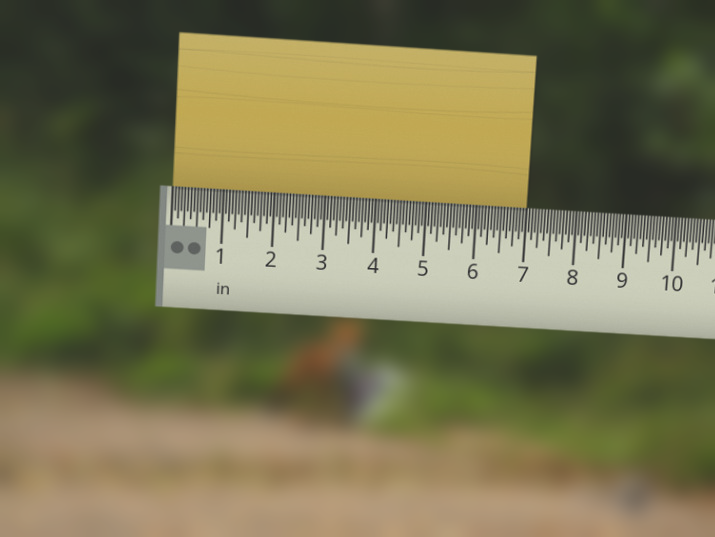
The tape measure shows 7 in
